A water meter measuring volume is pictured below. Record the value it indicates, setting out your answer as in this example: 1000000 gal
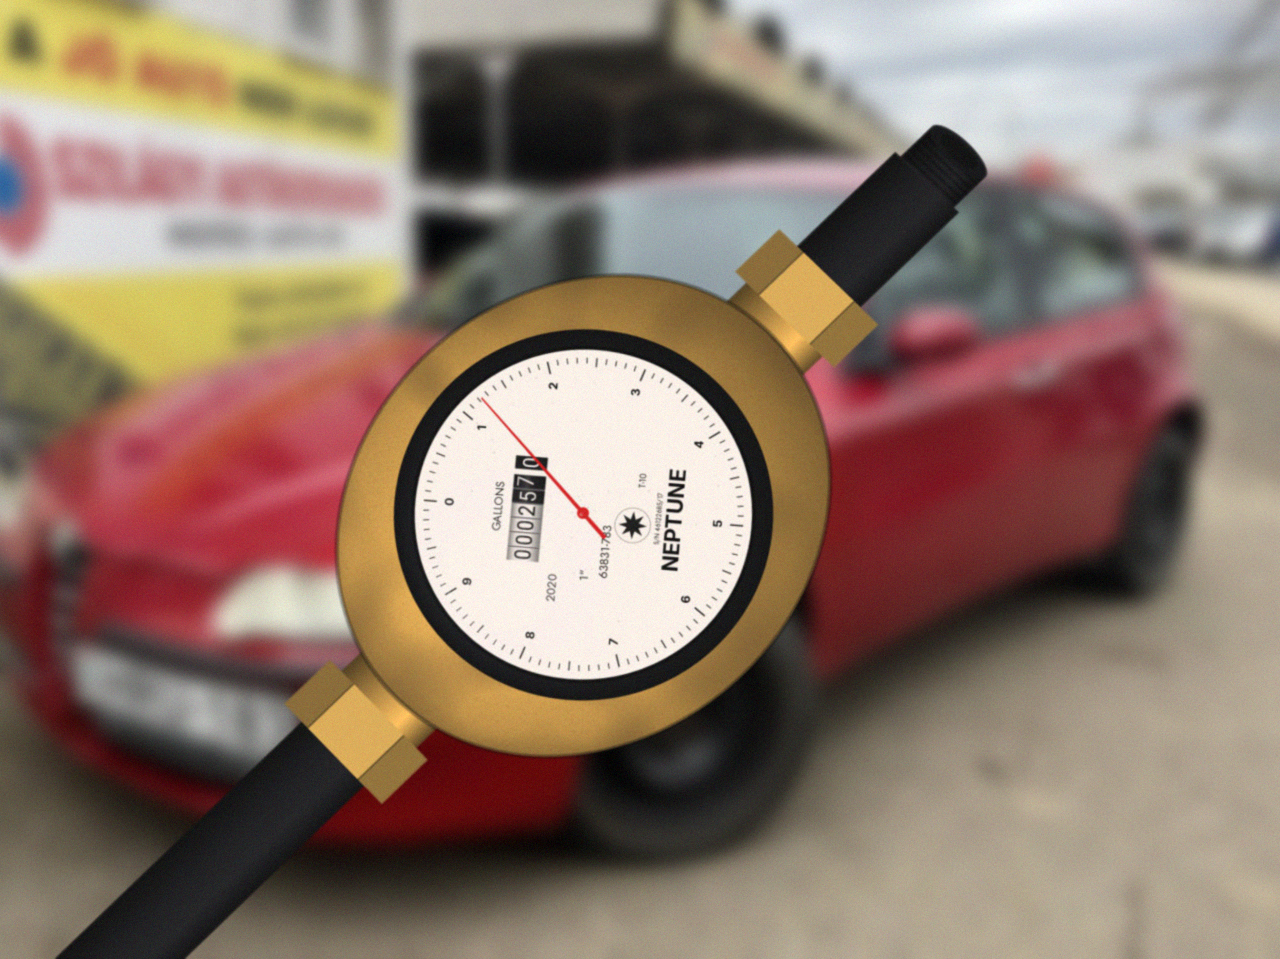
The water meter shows 2571.2 gal
